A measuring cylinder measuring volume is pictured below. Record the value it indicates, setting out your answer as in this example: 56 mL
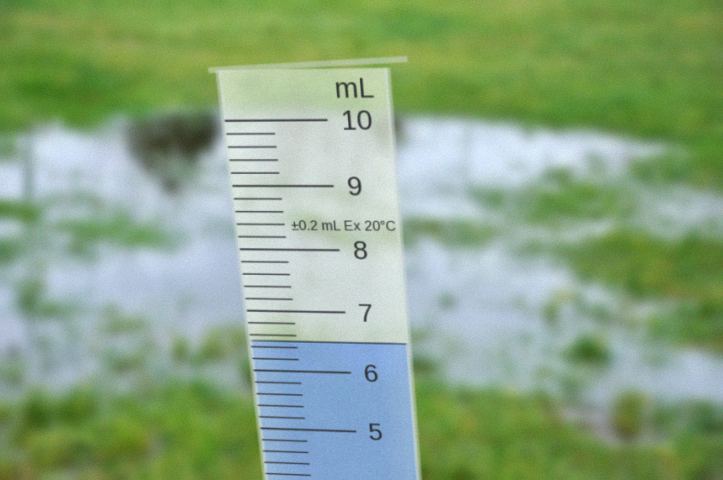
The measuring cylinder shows 6.5 mL
